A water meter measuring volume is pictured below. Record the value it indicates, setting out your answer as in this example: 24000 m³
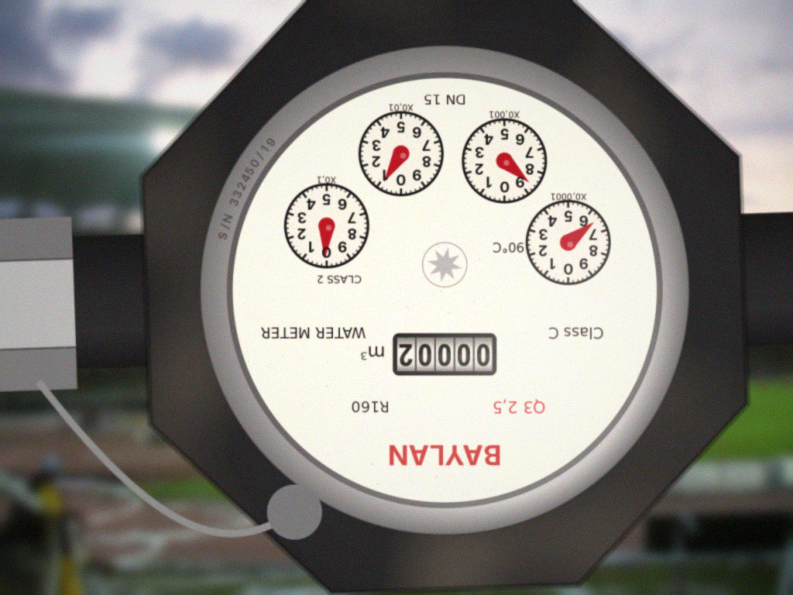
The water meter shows 2.0086 m³
